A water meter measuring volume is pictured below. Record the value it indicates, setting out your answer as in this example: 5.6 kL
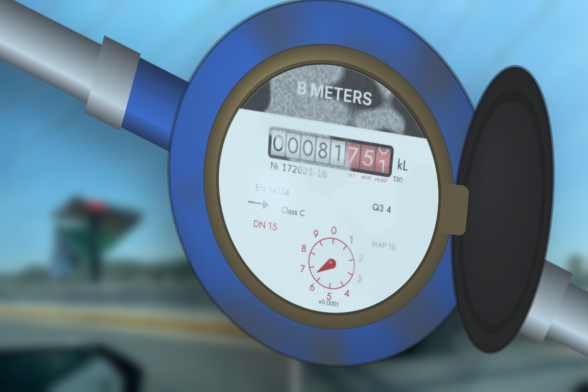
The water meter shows 81.7506 kL
